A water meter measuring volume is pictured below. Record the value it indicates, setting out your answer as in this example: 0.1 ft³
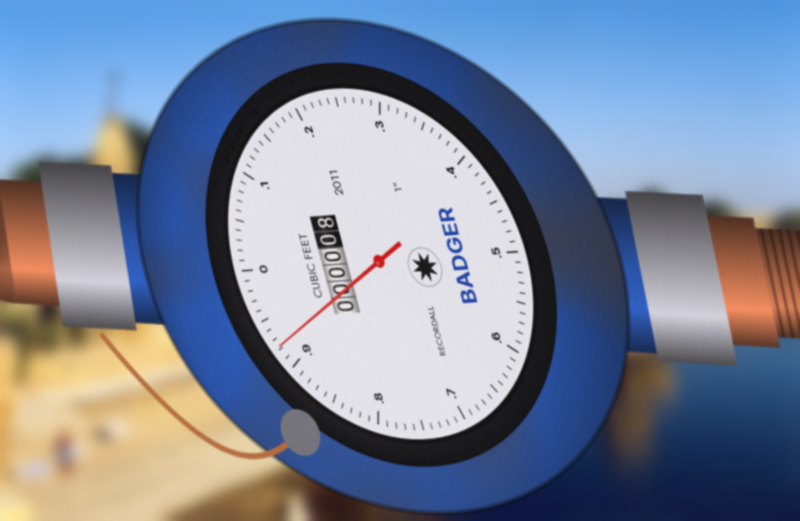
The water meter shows 7.92 ft³
